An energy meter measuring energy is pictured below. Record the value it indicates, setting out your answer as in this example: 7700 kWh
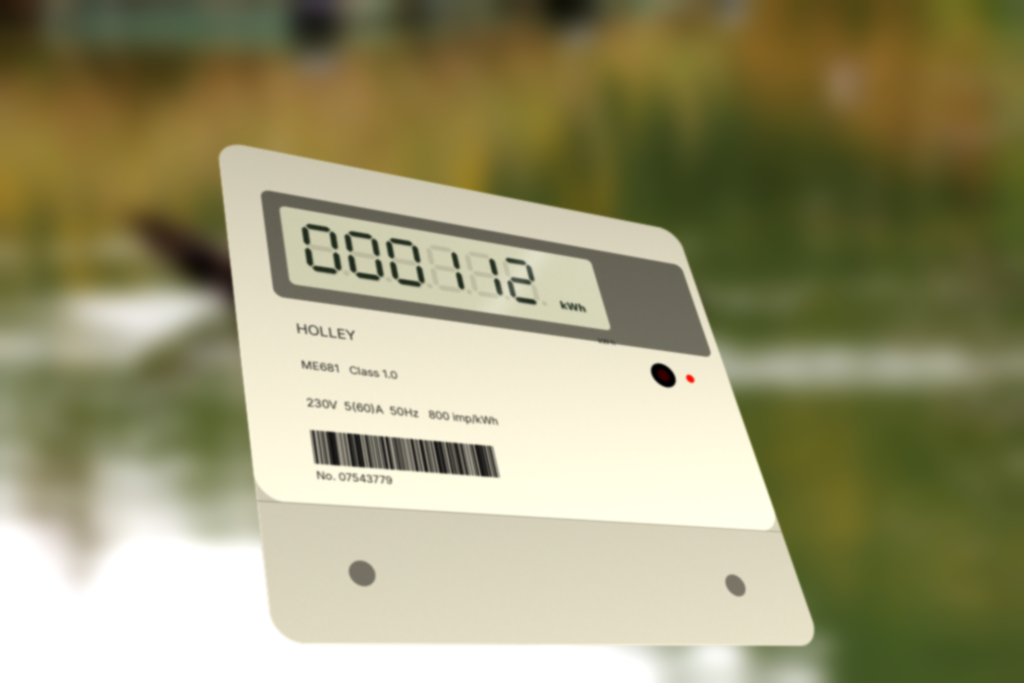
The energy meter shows 112 kWh
